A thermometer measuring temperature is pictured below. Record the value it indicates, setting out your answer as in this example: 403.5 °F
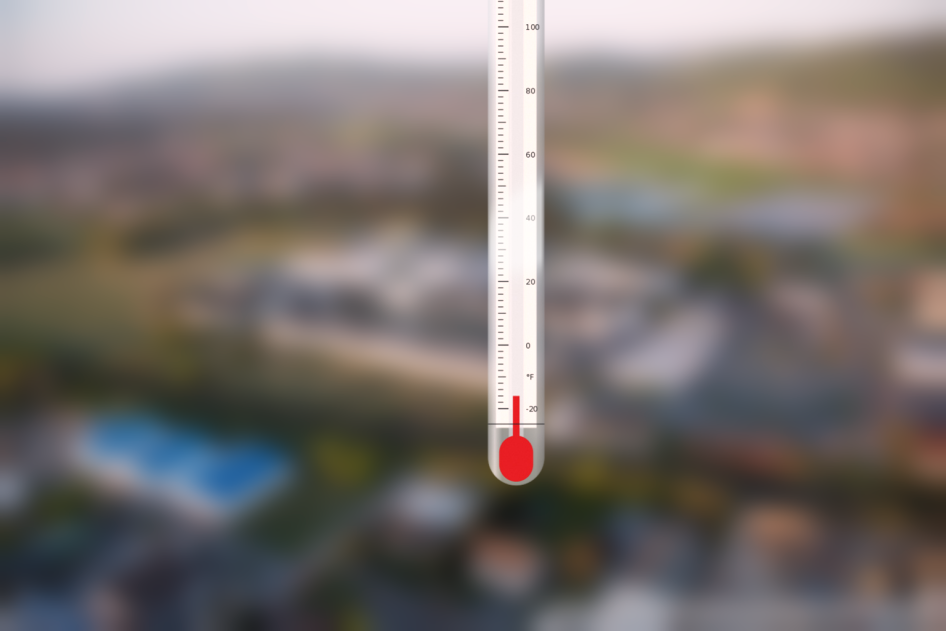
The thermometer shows -16 °F
